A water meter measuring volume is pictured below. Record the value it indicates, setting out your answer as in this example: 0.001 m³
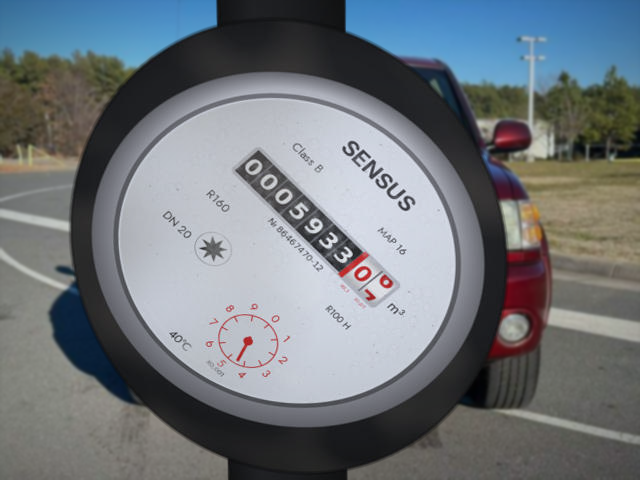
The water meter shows 5933.064 m³
